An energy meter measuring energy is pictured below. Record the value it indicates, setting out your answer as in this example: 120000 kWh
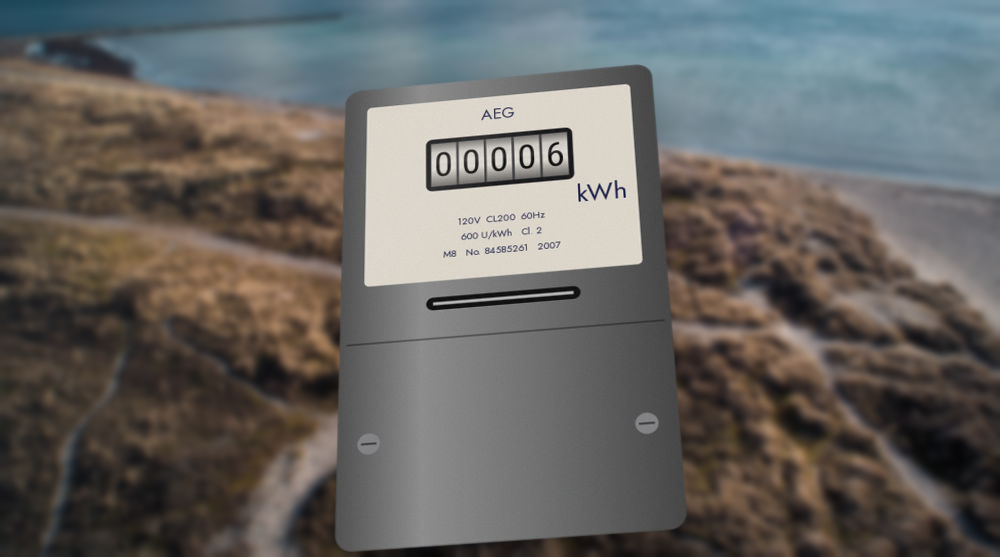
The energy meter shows 6 kWh
